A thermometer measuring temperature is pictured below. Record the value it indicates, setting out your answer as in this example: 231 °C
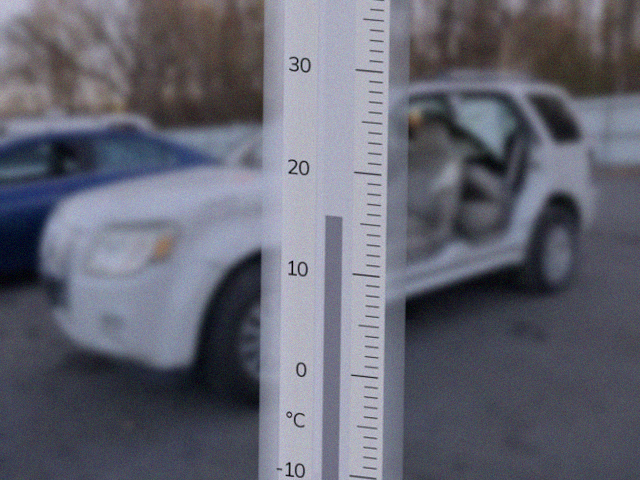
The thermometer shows 15.5 °C
